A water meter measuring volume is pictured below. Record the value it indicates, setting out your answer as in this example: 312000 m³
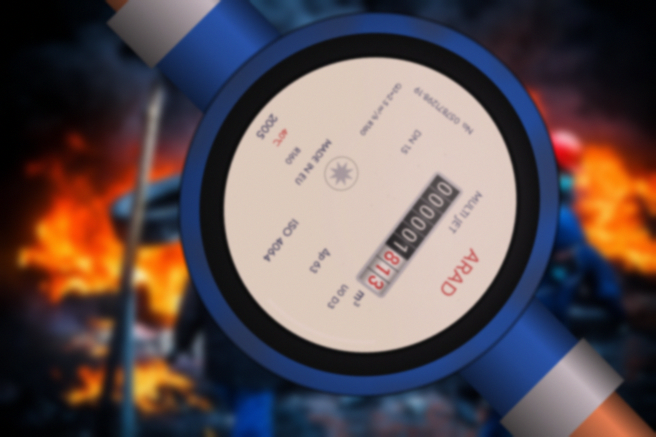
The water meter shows 1.813 m³
